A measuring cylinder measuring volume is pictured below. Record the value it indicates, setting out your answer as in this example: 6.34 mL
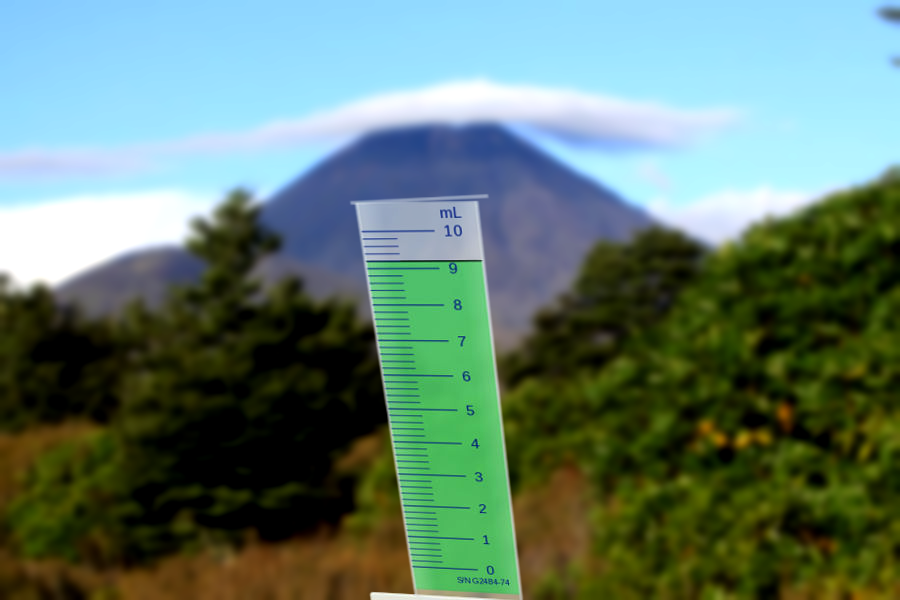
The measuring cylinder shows 9.2 mL
